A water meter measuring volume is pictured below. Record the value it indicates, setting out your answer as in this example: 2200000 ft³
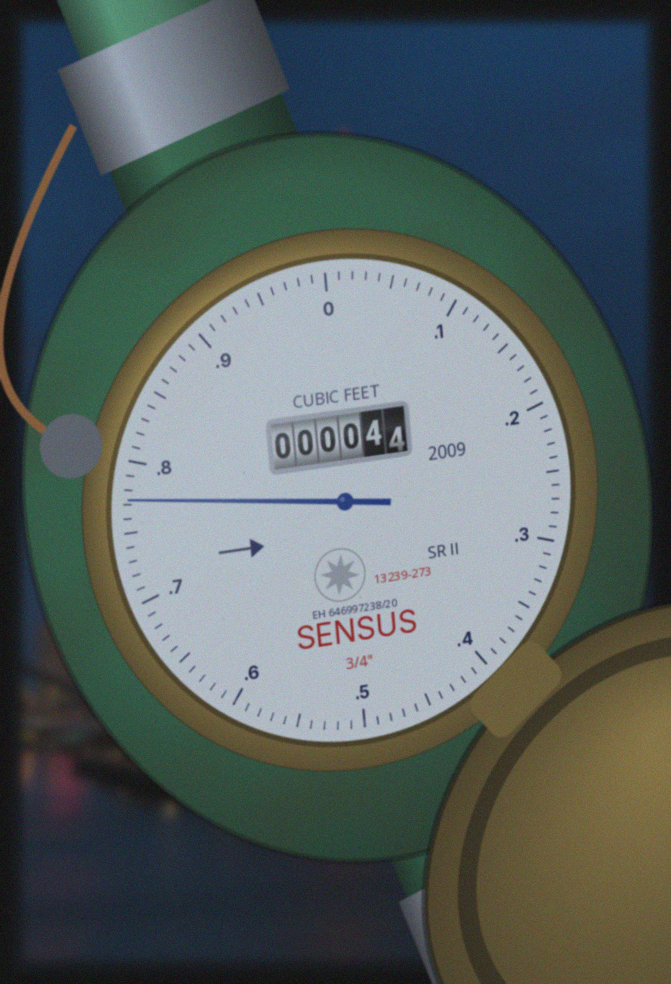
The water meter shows 43.77 ft³
